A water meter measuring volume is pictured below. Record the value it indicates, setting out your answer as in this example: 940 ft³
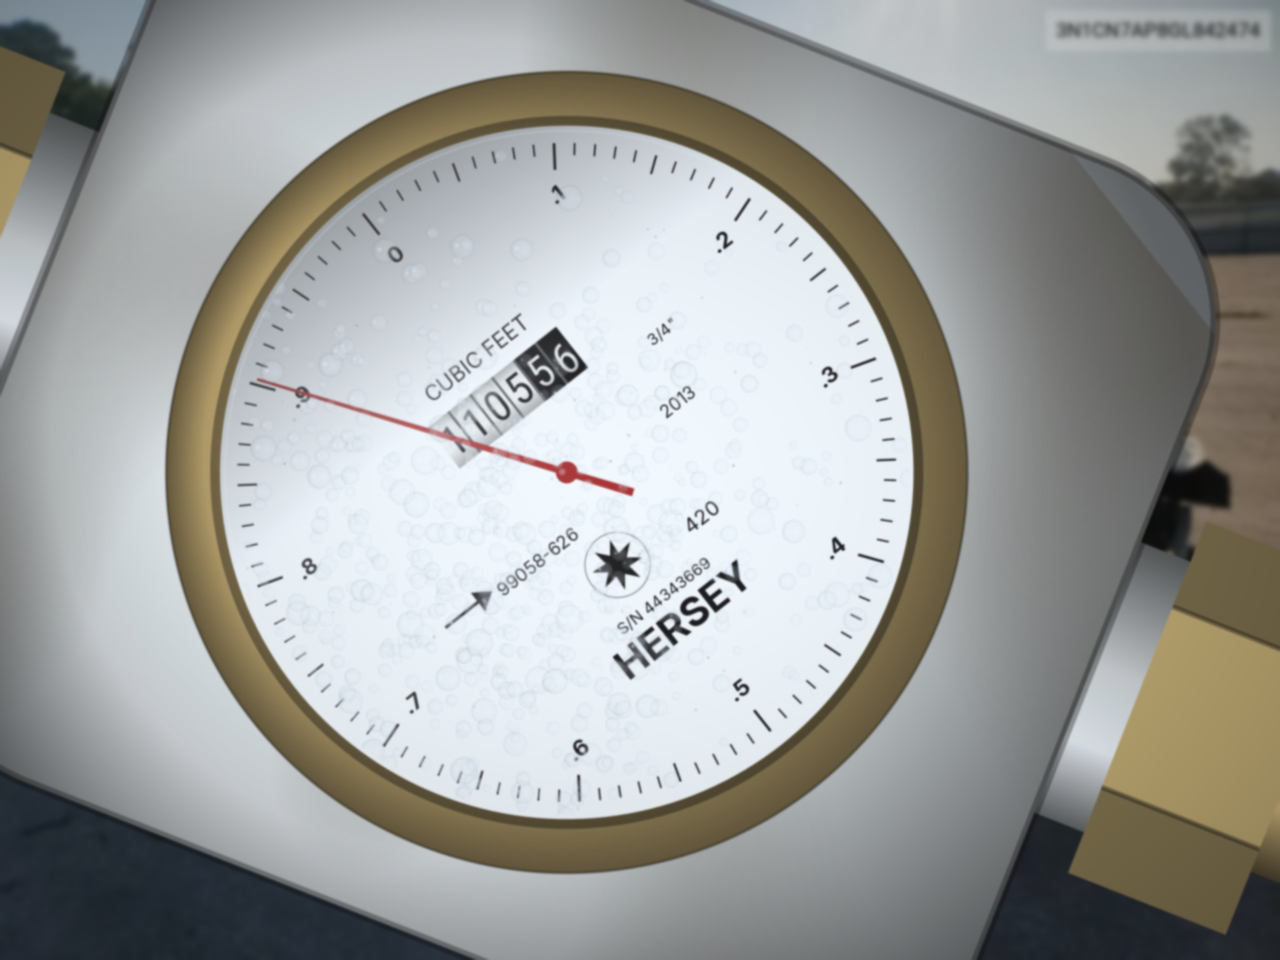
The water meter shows 110555.90 ft³
